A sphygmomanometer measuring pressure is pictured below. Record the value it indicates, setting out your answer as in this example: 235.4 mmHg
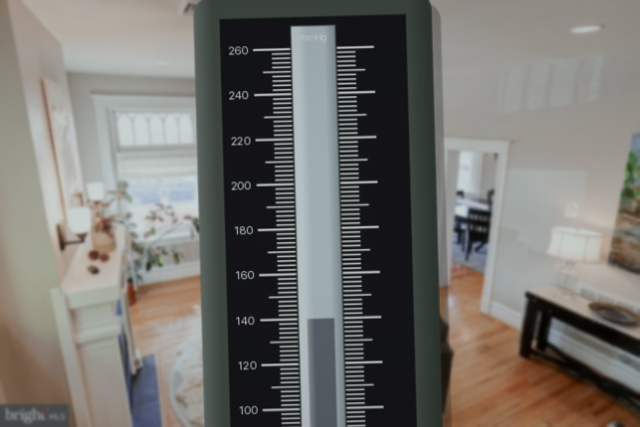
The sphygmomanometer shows 140 mmHg
